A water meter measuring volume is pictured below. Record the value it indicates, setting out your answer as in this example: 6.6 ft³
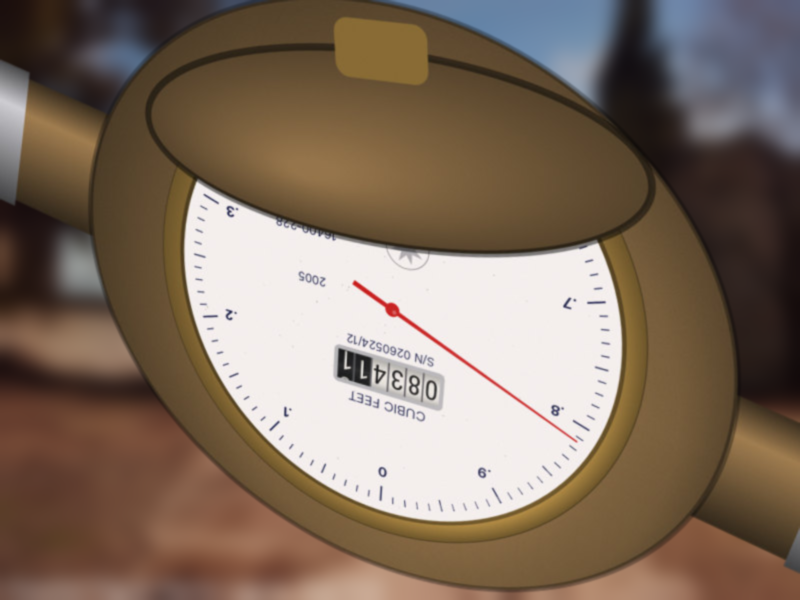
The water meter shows 83410.81 ft³
